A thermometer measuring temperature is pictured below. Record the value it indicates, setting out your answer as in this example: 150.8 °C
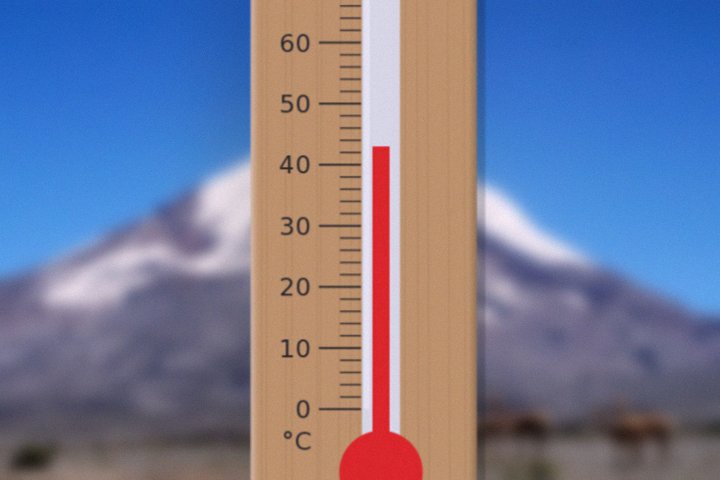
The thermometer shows 43 °C
